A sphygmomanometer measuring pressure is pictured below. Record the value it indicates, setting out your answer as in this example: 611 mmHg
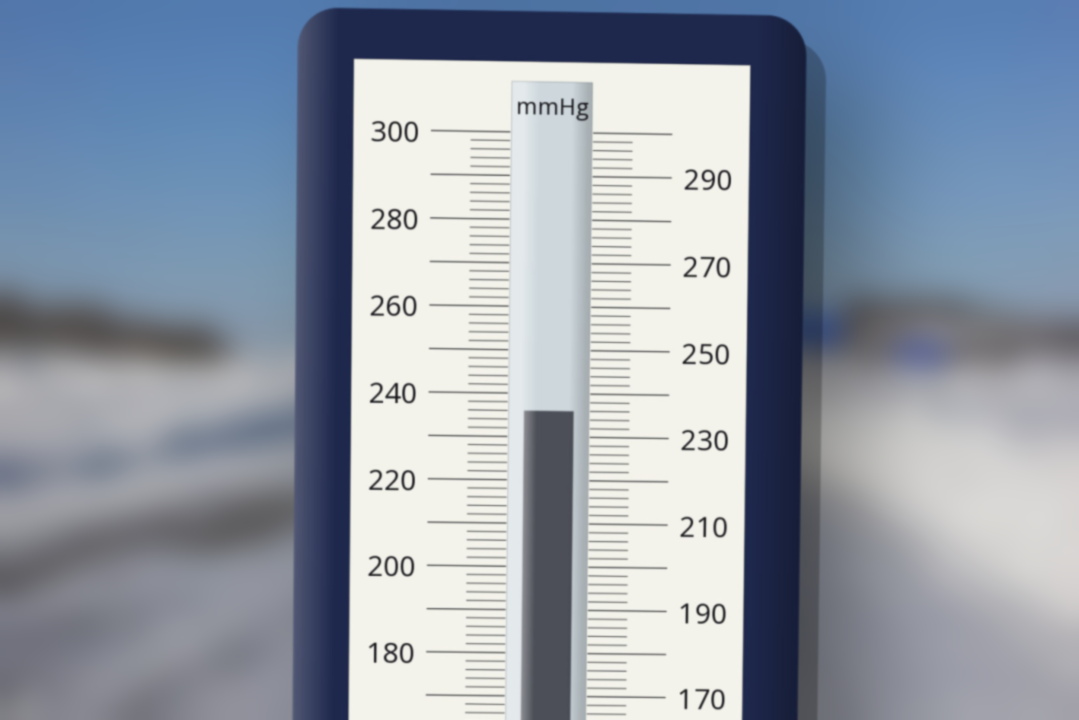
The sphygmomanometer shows 236 mmHg
